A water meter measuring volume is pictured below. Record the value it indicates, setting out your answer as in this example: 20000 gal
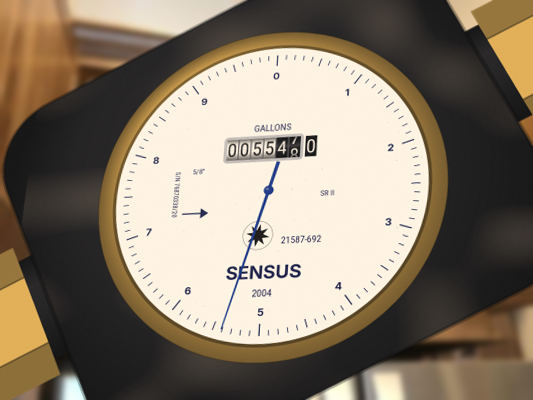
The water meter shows 55475.4 gal
